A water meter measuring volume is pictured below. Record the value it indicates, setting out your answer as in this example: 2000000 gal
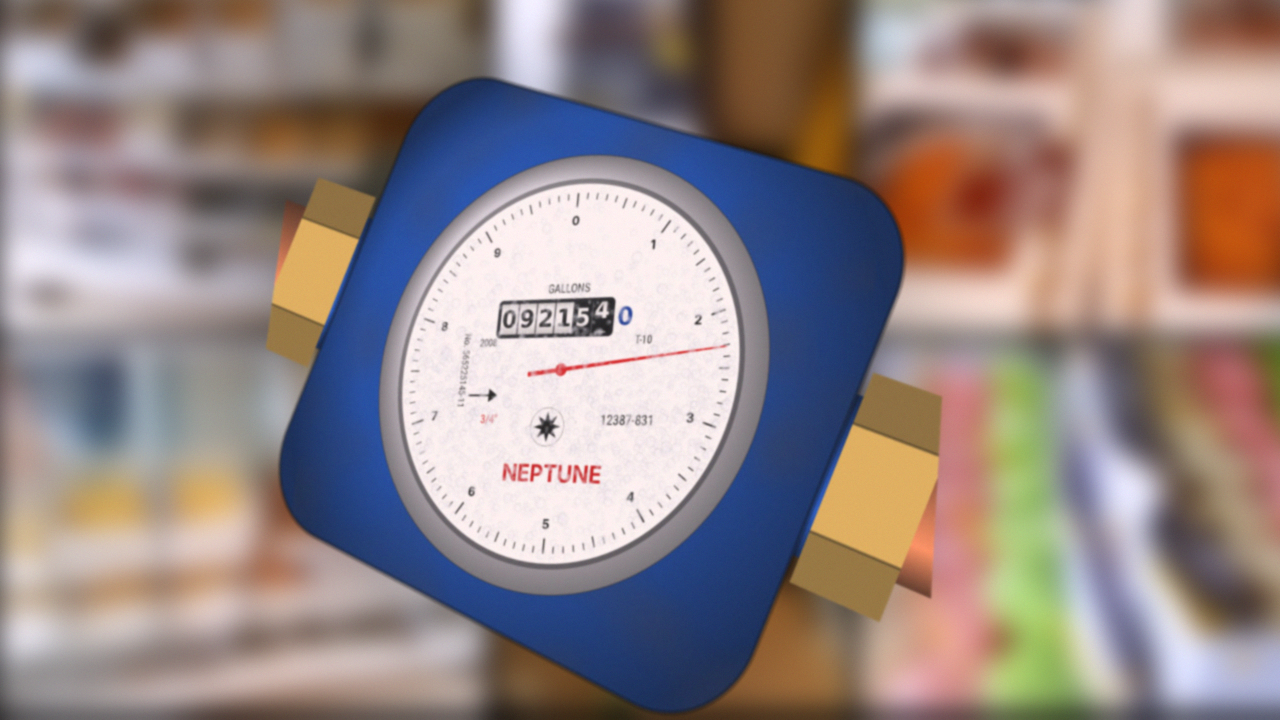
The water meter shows 921542.3 gal
